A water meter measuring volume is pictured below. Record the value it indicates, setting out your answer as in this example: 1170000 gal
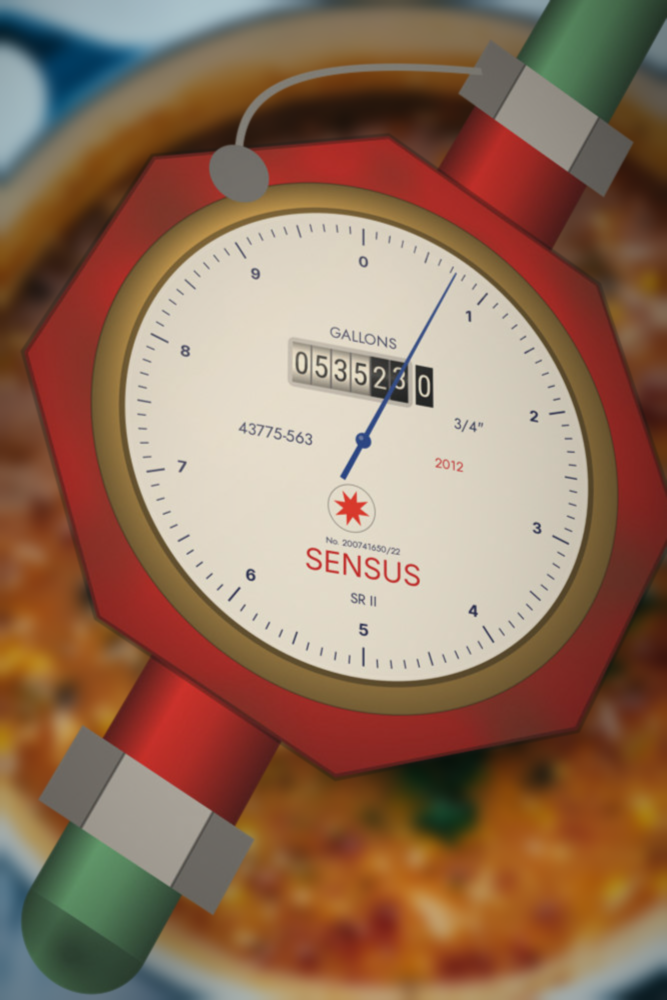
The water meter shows 535230.7 gal
